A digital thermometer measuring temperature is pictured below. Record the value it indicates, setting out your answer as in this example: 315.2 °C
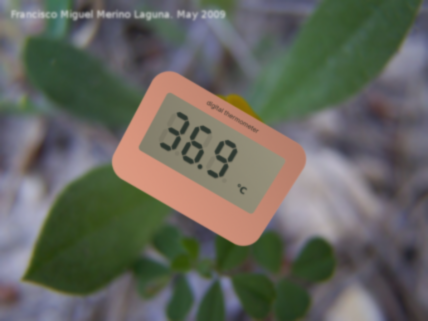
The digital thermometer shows 36.9 °C
